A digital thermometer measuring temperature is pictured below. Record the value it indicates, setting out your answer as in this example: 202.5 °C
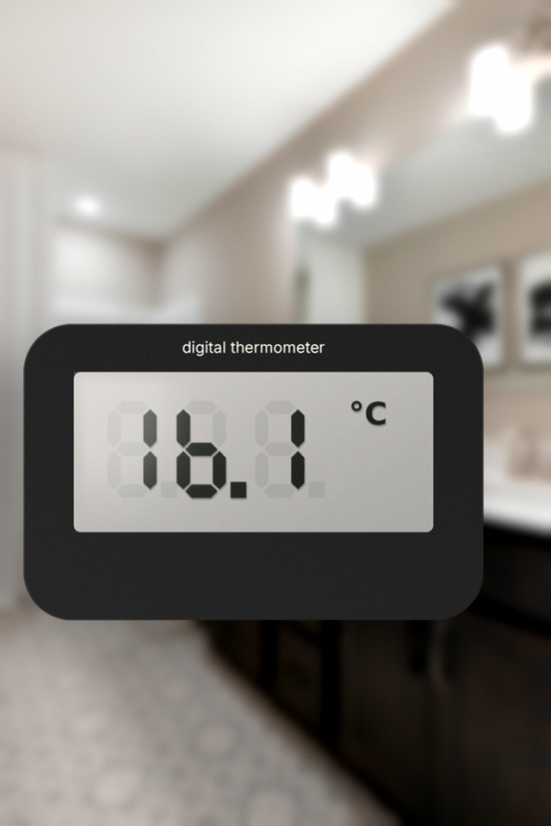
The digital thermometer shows 16.1 °C
